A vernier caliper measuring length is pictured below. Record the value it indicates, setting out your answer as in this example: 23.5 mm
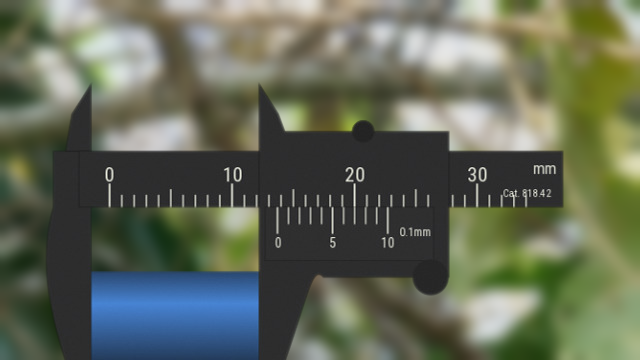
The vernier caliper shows 13.7 mm
